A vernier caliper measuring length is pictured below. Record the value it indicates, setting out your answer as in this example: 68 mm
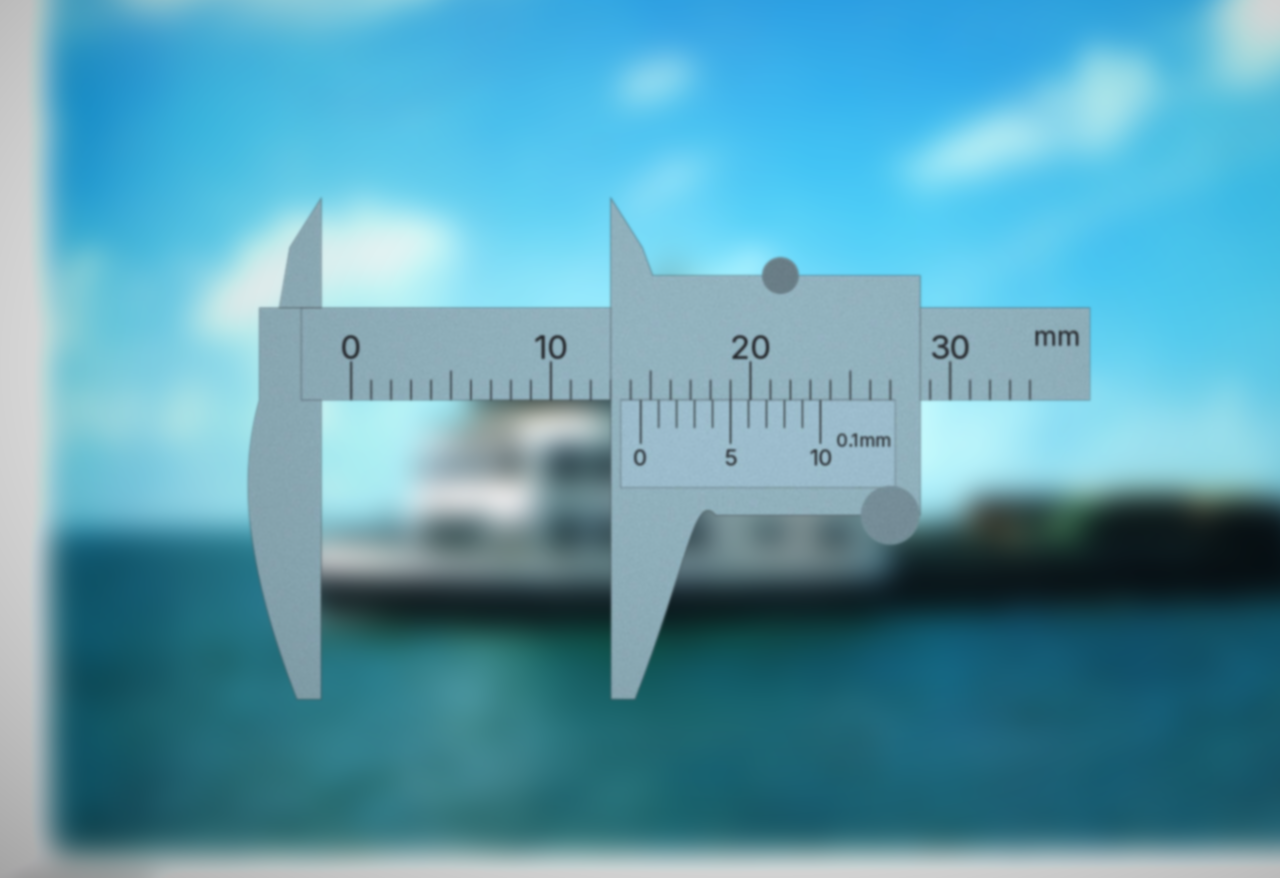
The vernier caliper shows 14.5 mm
